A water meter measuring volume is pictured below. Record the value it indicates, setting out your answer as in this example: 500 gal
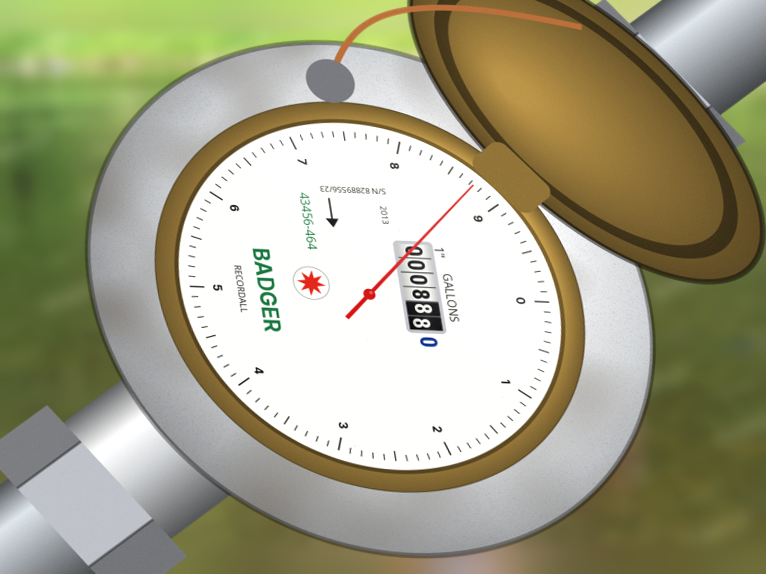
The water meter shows 8878.7 gal
